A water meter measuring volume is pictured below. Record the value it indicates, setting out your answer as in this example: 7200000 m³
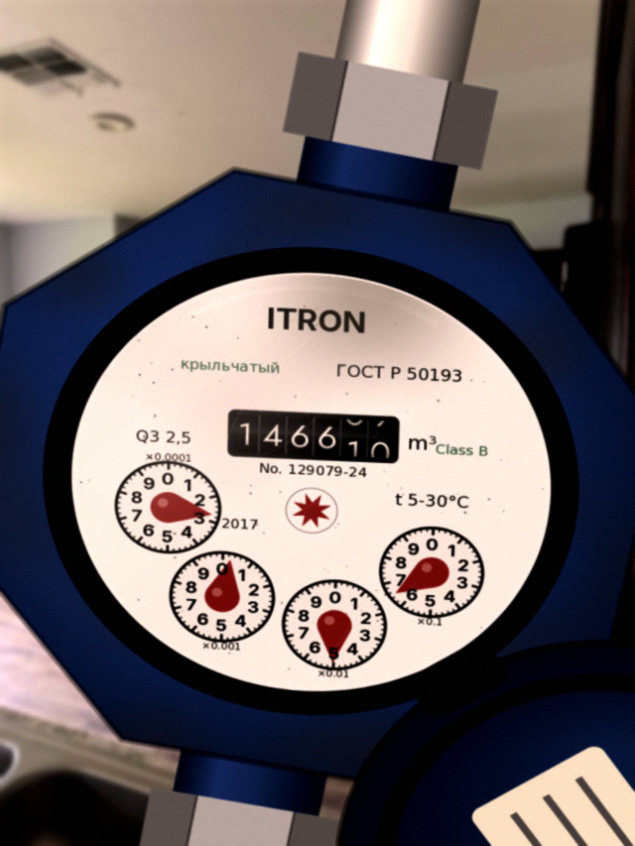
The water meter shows 146609.6502 m³
